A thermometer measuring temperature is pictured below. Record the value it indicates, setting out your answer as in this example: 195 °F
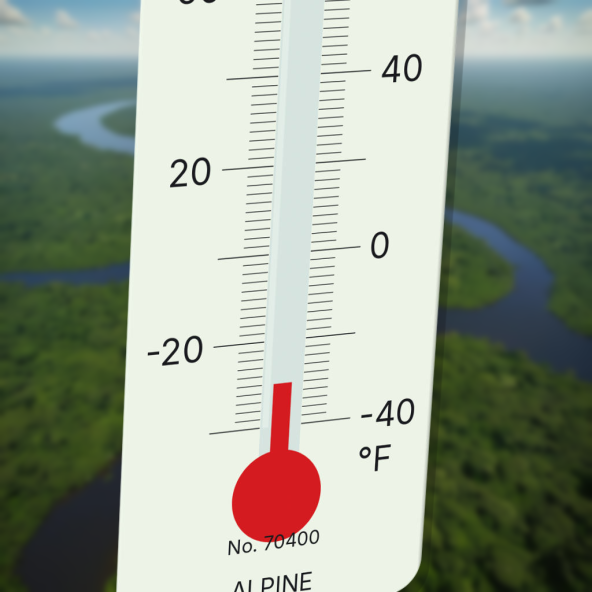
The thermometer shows -30 °F
